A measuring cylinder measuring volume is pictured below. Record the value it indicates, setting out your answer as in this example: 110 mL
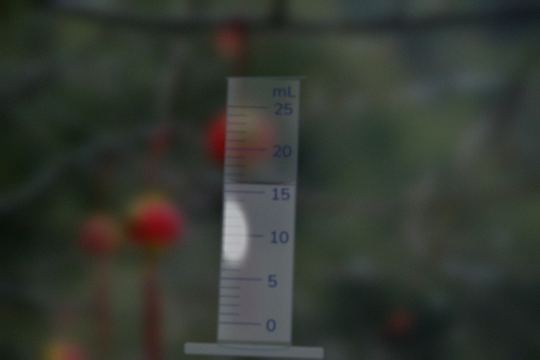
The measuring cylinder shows 16 mL
